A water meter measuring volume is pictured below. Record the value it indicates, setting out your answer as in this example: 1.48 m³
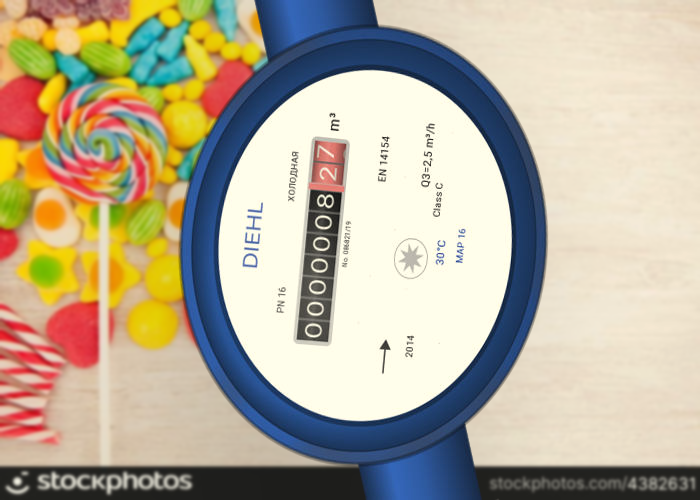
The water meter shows 8.27 m³
